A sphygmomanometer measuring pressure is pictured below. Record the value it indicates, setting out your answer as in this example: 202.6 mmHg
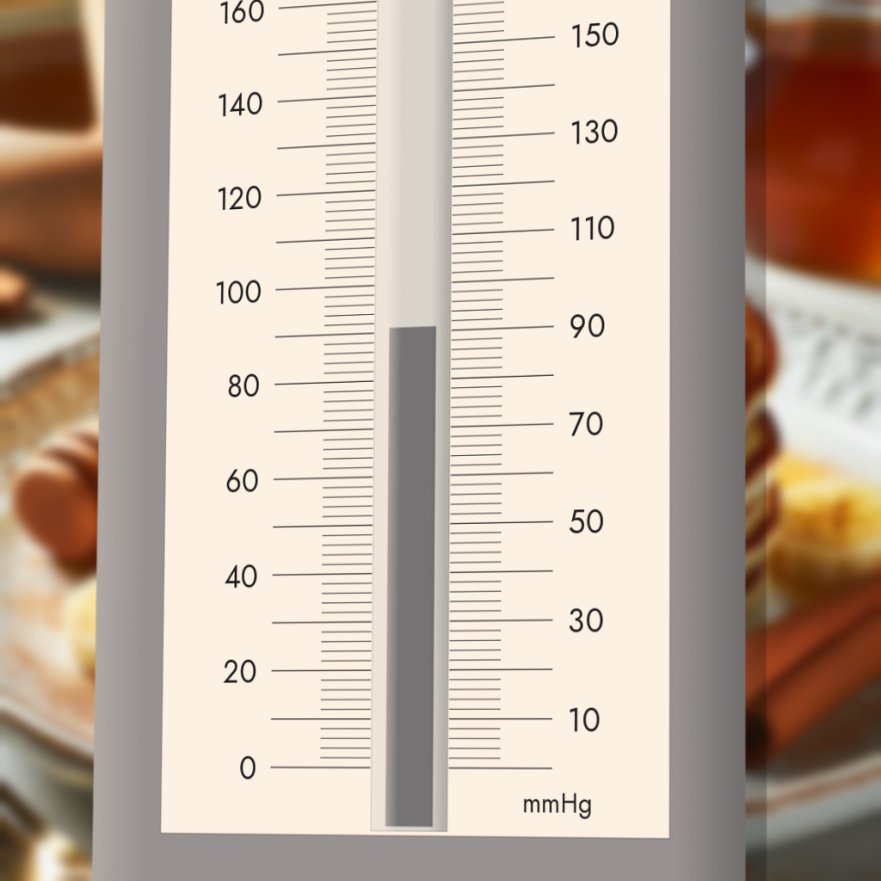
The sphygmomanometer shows 91 mmHg
